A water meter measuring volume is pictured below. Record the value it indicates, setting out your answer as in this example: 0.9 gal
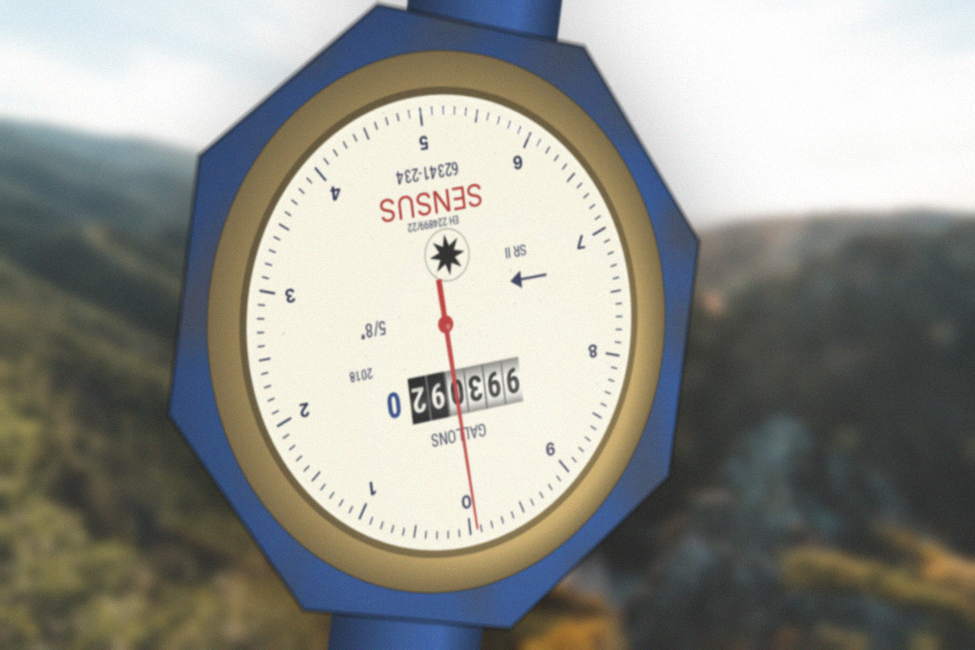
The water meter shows 9930919.9 gal
